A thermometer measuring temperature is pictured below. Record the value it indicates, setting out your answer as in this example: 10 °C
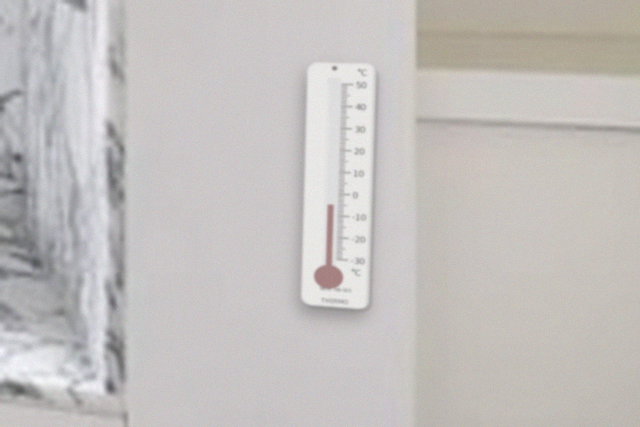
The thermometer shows -5 °C
